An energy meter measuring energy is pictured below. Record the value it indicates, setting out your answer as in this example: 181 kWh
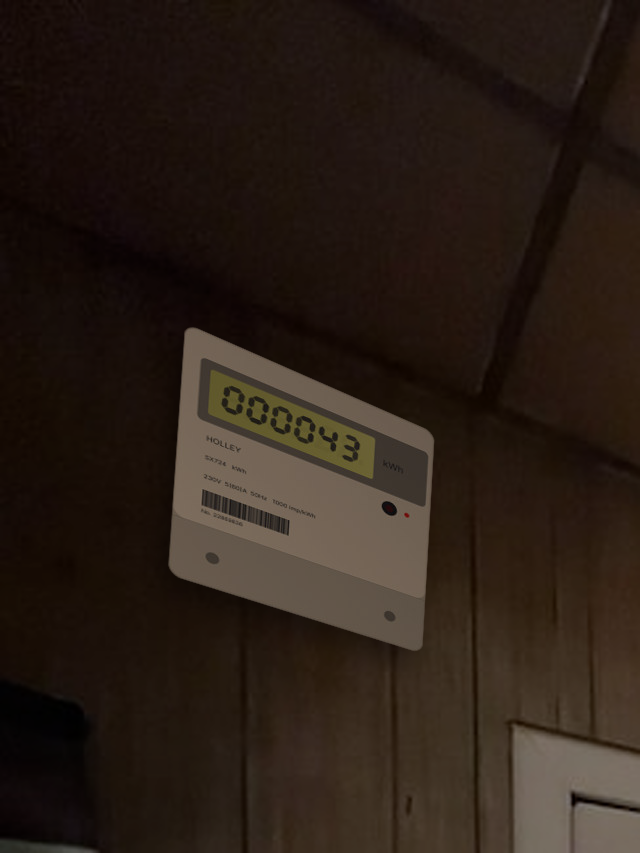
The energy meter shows 43 kWh
